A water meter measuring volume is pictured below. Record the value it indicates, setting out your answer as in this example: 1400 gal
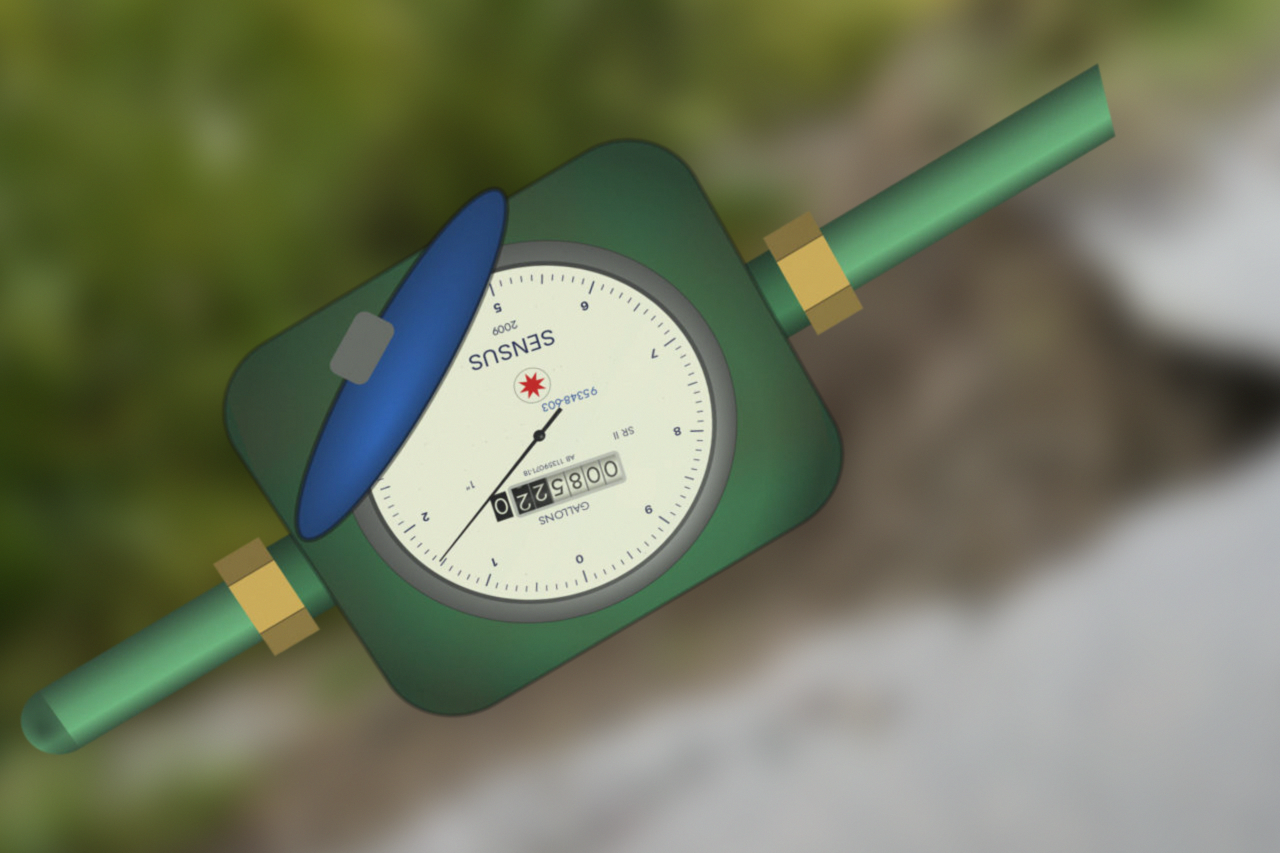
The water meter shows 85221.5 gal
